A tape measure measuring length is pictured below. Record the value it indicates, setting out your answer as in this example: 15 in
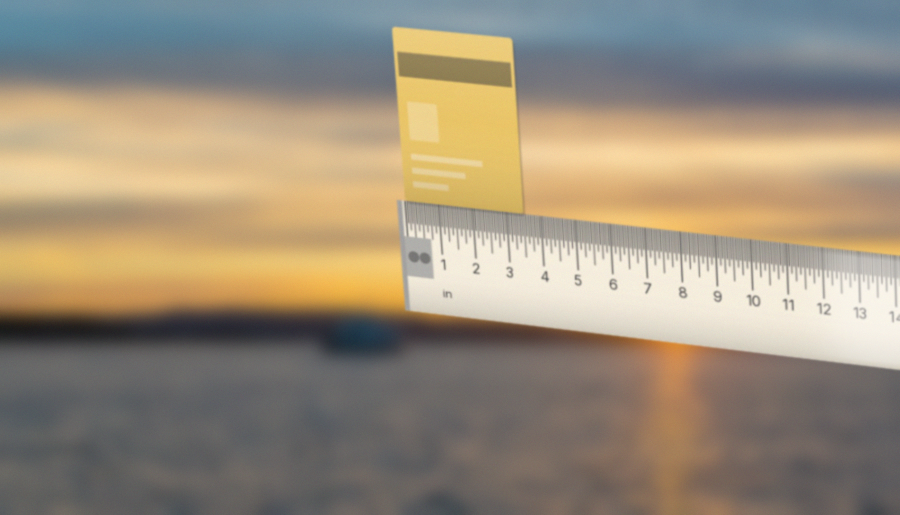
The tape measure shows 3.5 in
